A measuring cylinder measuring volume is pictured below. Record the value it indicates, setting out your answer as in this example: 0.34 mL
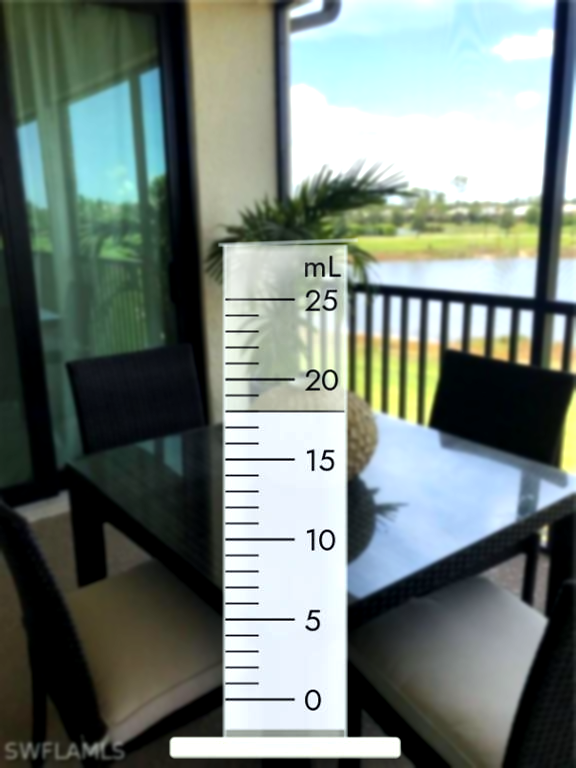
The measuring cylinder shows 18 mL
